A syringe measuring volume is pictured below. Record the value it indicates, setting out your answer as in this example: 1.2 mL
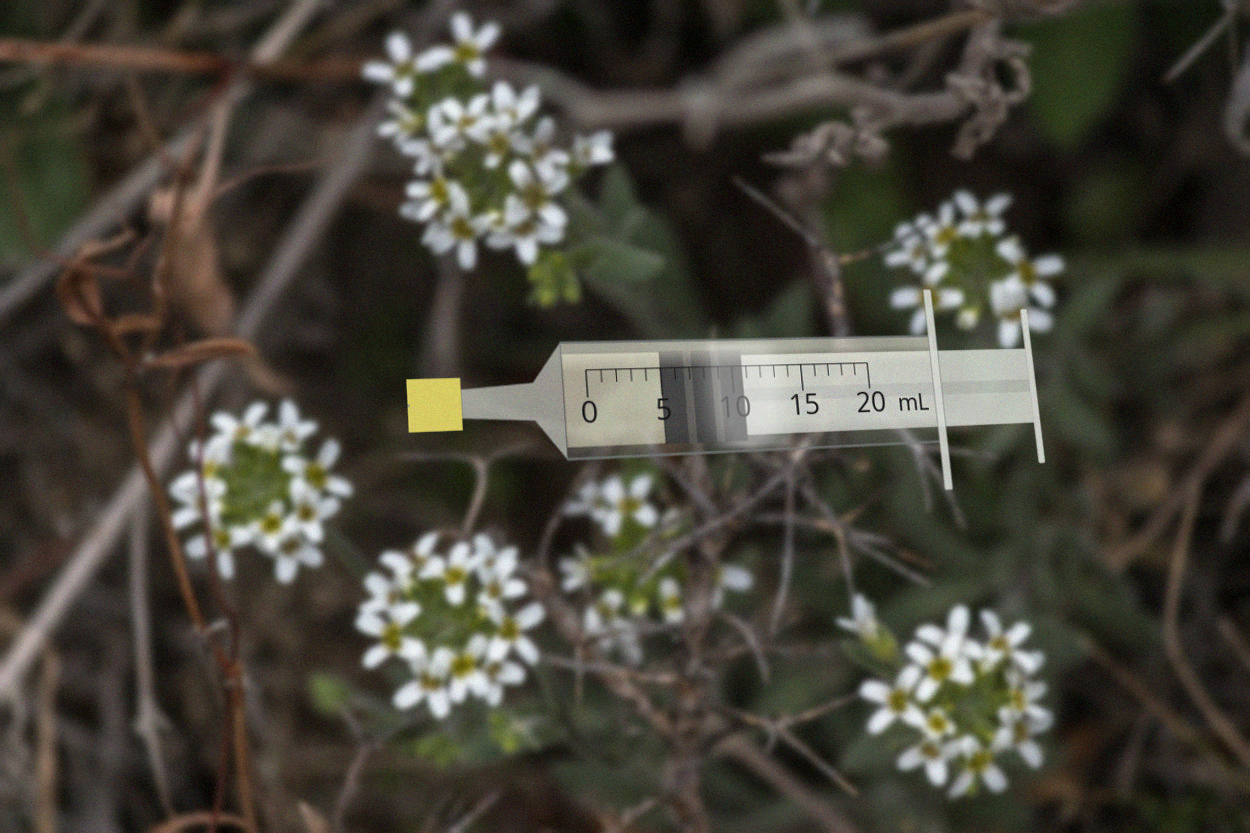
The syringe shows 5 mL
